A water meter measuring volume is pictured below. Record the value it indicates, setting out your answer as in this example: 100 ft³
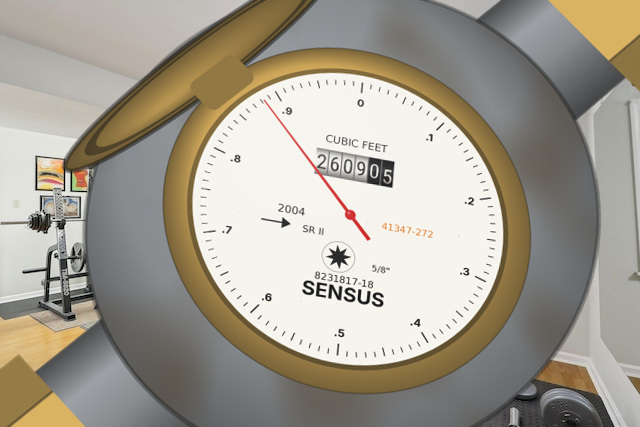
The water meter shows 260904.88 ft³
